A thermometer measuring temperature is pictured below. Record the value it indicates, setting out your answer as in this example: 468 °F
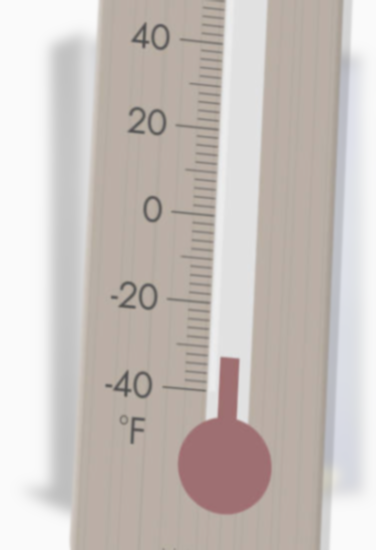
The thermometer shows -32 °F
